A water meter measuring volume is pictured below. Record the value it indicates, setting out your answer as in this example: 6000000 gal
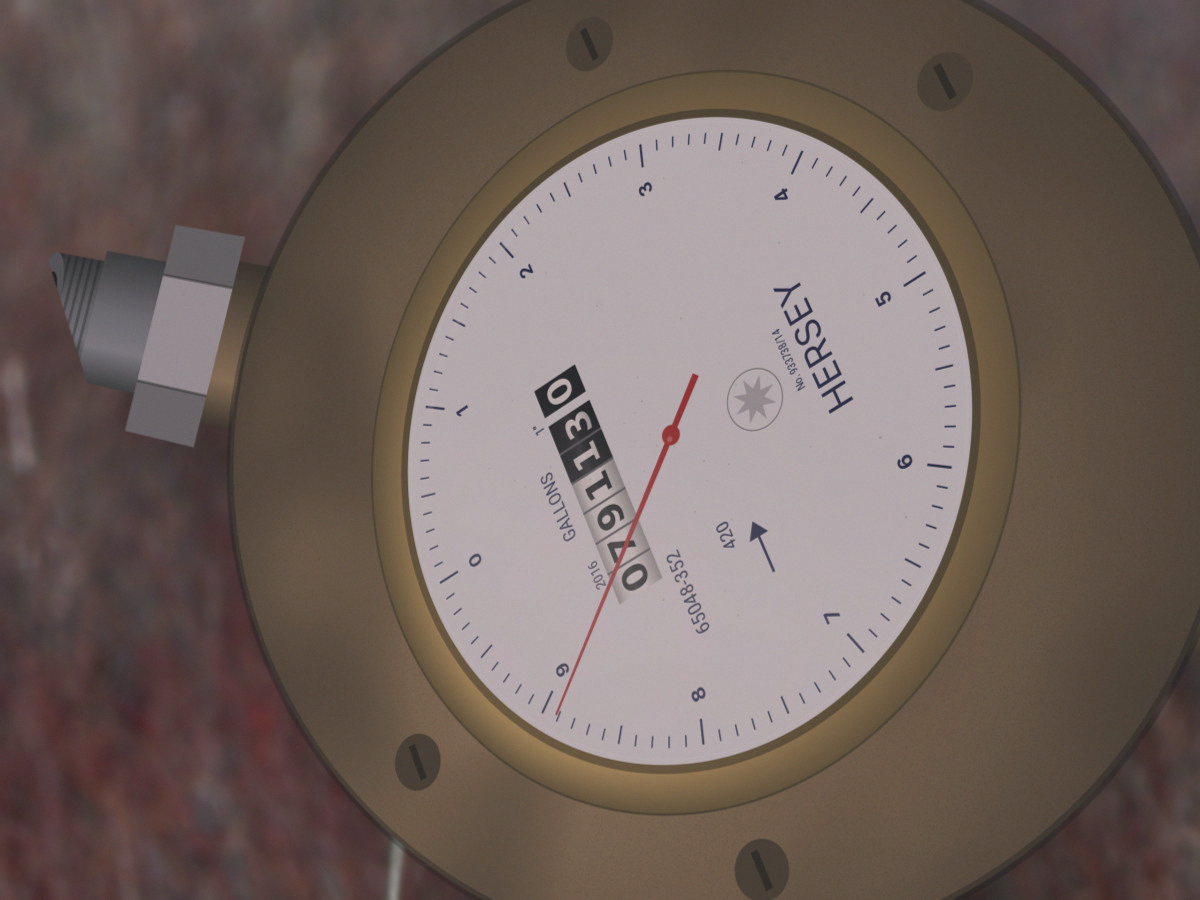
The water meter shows 791128.9 gal
